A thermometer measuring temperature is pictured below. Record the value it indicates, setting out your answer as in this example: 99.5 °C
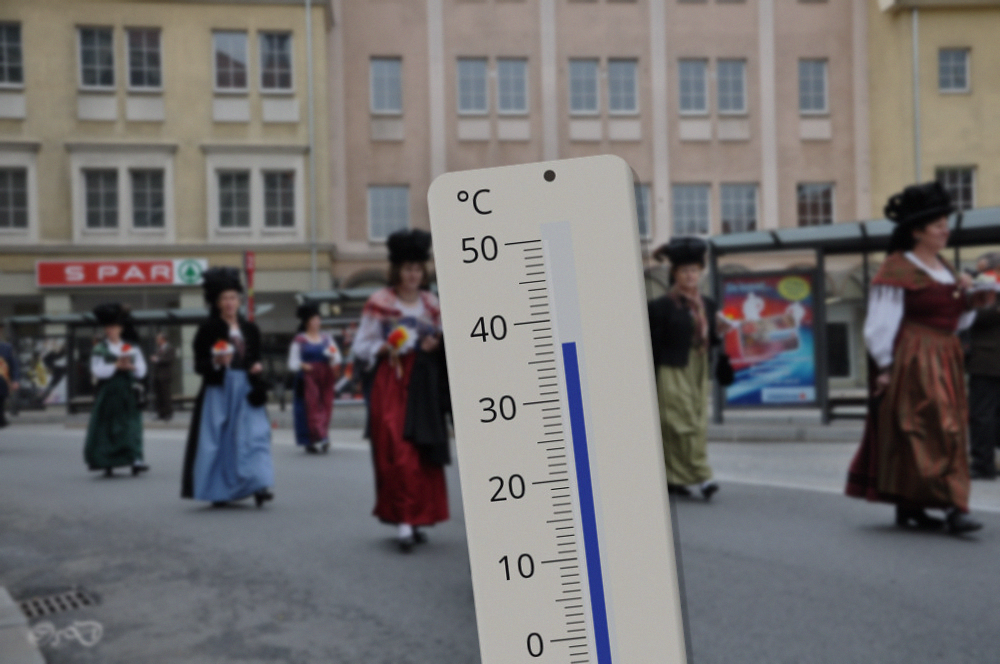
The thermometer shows 37 °C
